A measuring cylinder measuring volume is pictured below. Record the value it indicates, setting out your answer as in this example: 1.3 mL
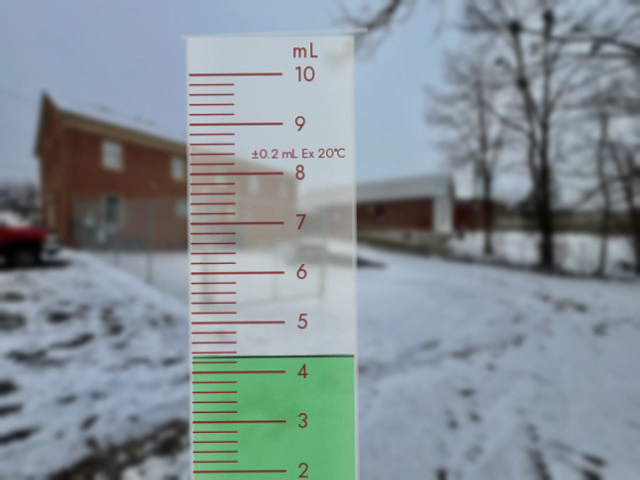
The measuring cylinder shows 4.3 mL
